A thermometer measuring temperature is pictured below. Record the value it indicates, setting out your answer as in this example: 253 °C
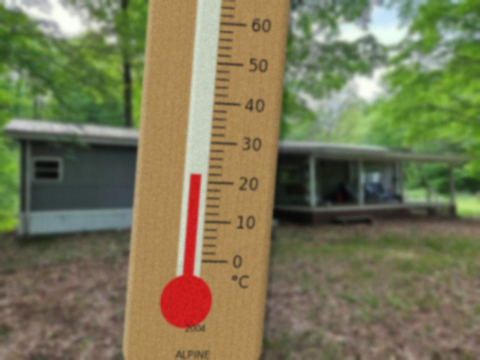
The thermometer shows 22 °C
